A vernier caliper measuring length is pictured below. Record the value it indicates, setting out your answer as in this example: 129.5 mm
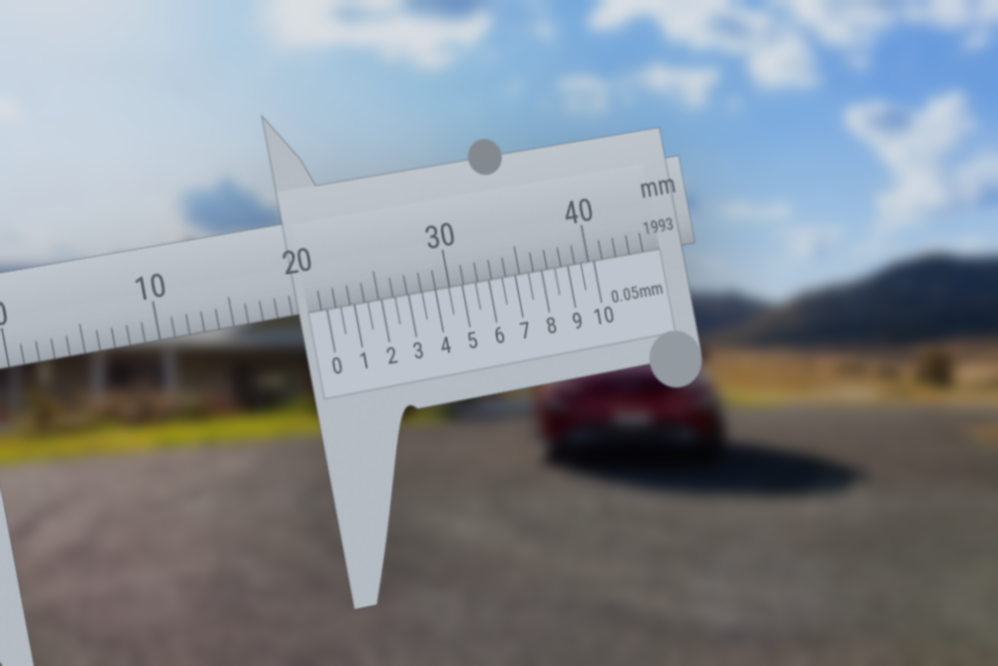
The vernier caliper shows 21.4 mm
